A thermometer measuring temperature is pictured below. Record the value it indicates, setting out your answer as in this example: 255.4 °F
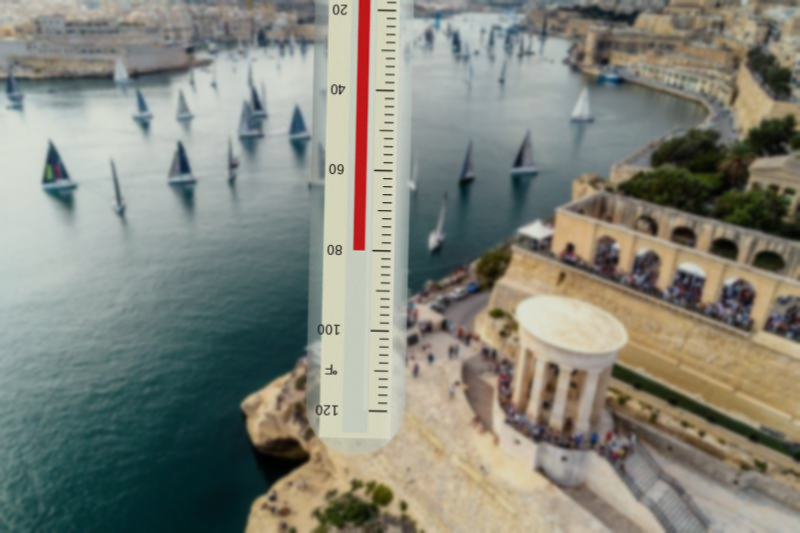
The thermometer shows 80 °F
